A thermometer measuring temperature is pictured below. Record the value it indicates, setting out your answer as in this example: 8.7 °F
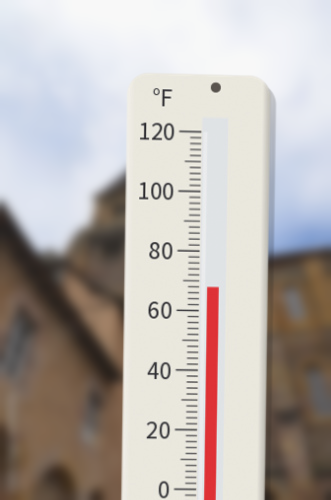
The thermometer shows 68 °F
